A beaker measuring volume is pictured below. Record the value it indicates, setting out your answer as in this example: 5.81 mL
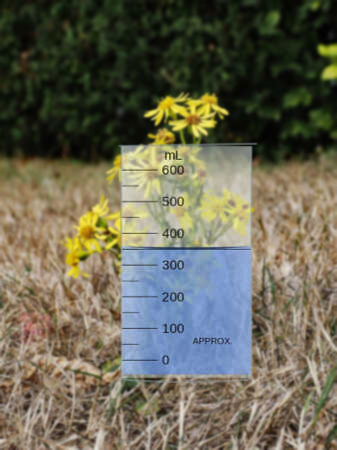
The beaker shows 350 mL
